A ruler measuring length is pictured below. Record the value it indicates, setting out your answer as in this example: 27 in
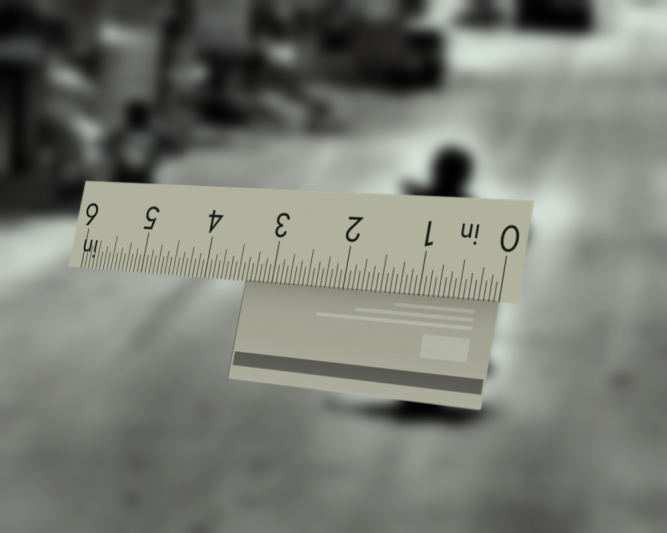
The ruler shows 3.375 in
